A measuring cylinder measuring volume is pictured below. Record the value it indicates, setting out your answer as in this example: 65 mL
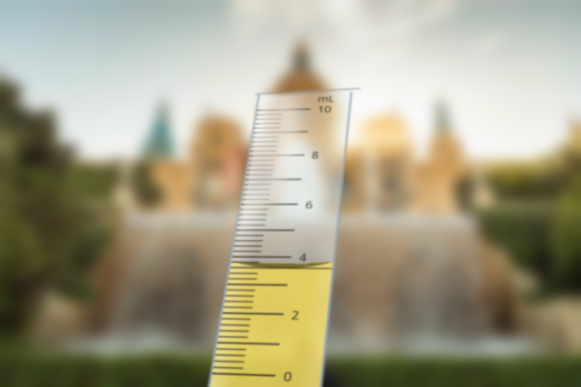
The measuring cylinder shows 3.6 mL
